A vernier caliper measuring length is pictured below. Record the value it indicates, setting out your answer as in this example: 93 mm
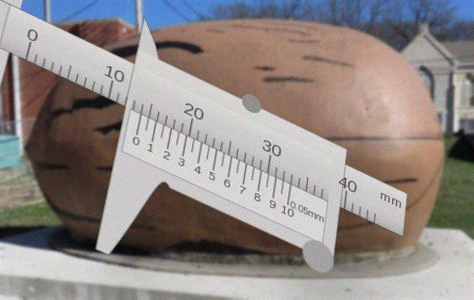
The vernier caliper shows 14.0 mm
